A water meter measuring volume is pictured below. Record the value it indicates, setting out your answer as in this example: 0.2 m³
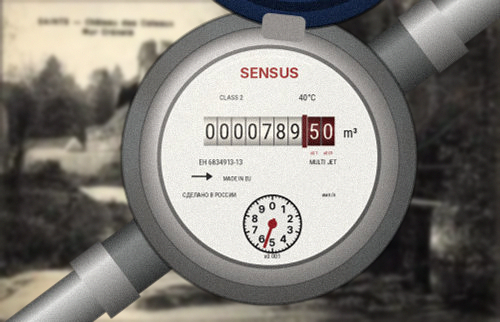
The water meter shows 789.505 m³
